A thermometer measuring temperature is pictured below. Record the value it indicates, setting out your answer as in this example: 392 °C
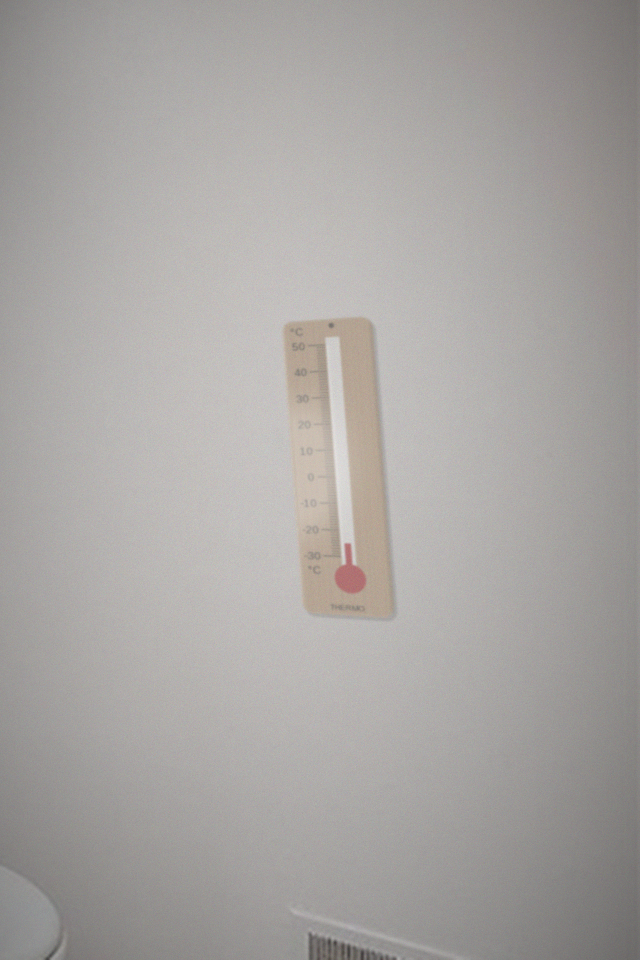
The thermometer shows -25 °C
